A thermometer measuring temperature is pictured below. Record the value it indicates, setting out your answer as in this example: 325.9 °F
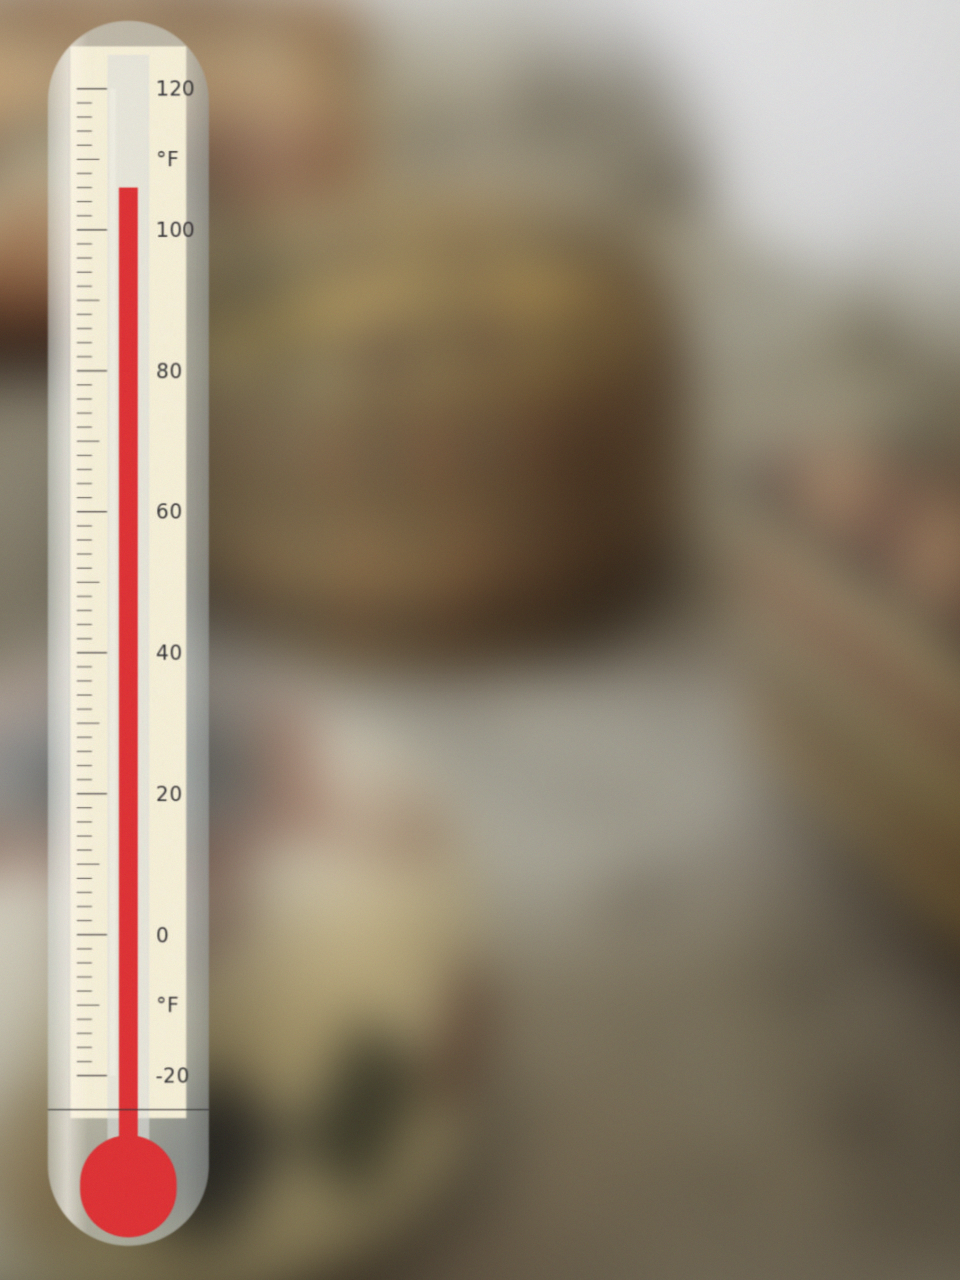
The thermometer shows 106 °F
